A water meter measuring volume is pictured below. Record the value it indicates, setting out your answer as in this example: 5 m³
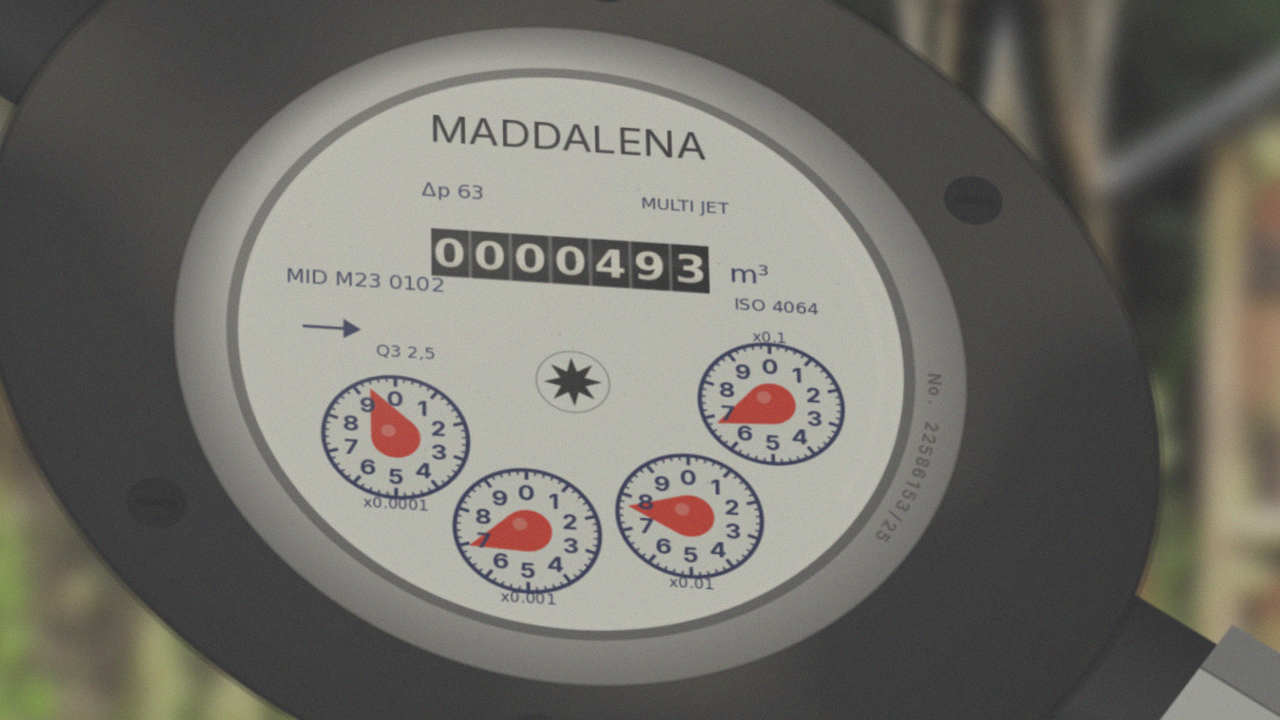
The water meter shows 493.6769 m³
